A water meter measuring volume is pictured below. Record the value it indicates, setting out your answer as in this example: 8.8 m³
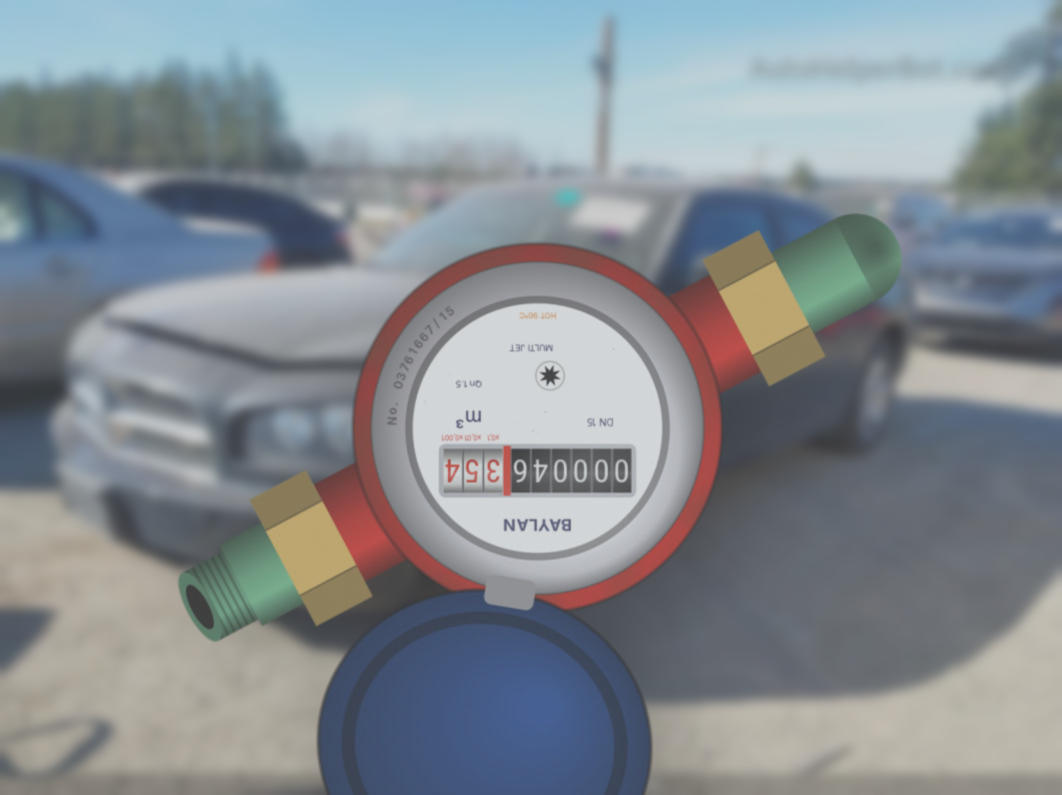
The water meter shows 46.354 m³
